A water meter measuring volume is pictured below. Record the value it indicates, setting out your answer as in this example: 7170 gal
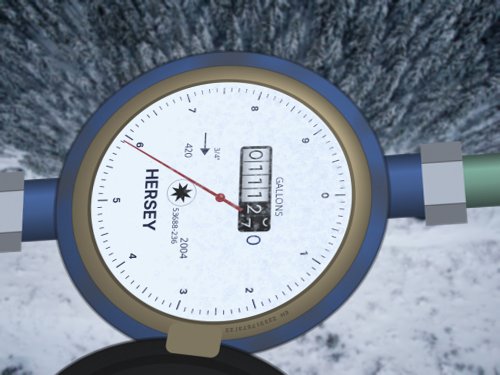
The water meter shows 111265.9 gal
